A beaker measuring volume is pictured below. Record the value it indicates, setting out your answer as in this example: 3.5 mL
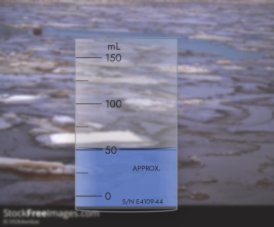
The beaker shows 50 mL
